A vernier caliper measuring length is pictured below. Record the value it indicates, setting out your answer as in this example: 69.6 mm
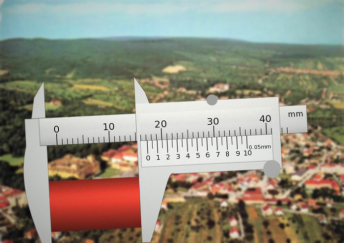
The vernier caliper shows 17.2 mm
